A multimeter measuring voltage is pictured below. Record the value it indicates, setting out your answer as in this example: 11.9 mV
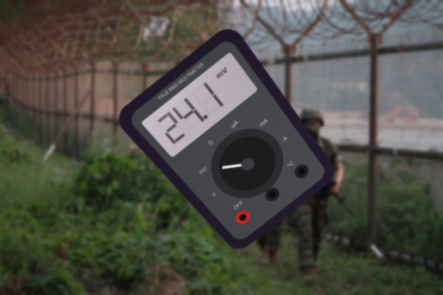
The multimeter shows 24.1 mV
